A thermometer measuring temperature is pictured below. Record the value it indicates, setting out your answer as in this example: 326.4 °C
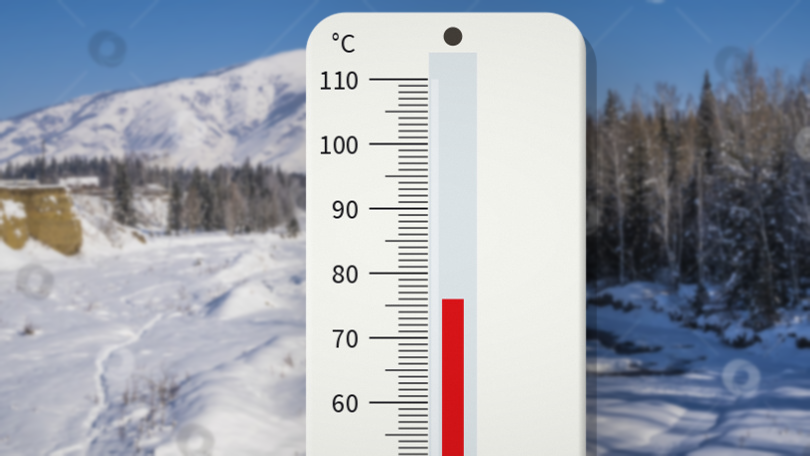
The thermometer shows 76 °C
